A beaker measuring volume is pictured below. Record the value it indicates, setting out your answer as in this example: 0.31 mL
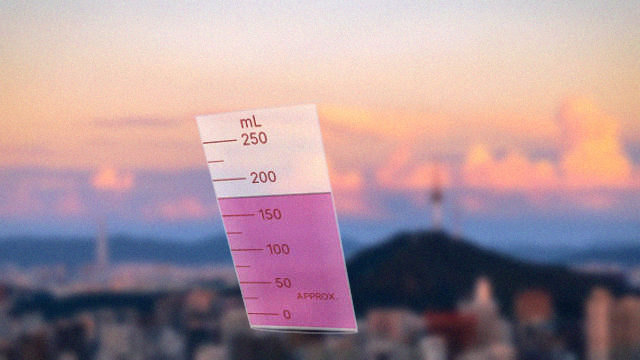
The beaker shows 175 mL
